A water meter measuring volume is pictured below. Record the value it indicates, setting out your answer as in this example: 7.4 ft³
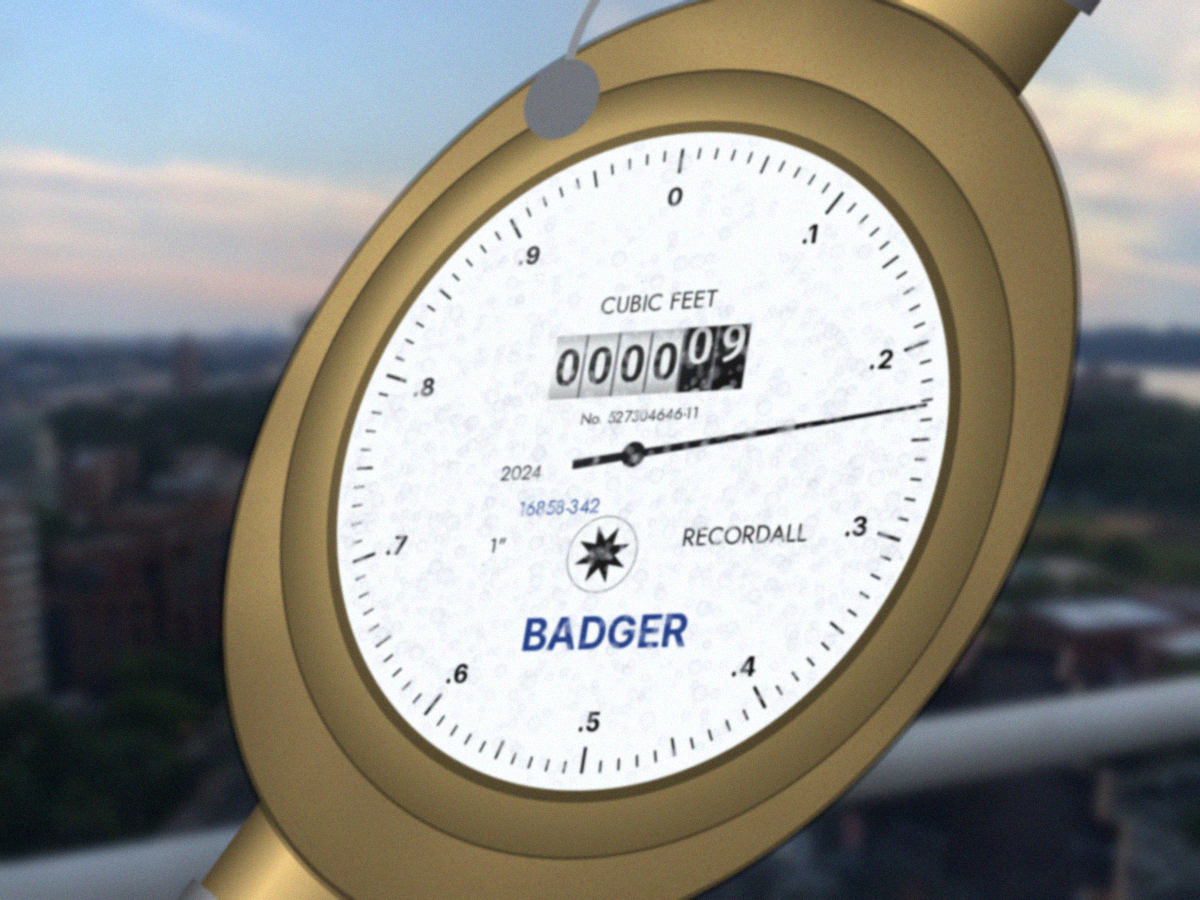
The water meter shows 9.23 ft³
